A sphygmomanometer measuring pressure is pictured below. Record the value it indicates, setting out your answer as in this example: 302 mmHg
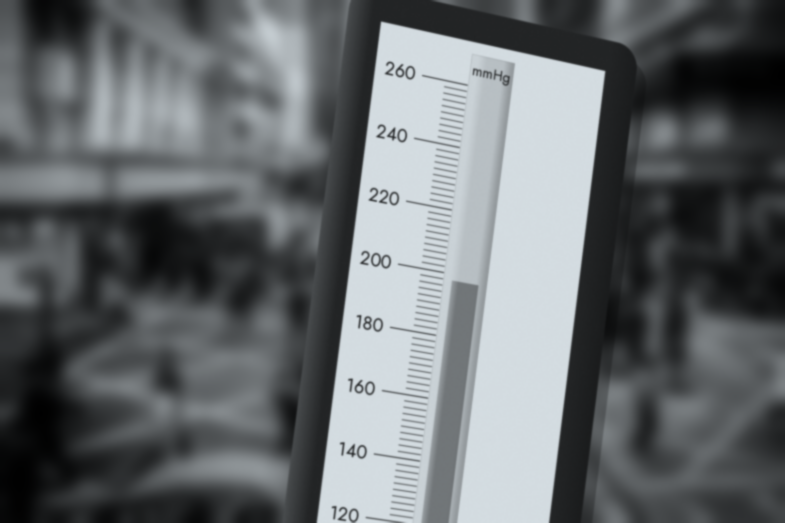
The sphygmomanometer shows 198 mmHg
